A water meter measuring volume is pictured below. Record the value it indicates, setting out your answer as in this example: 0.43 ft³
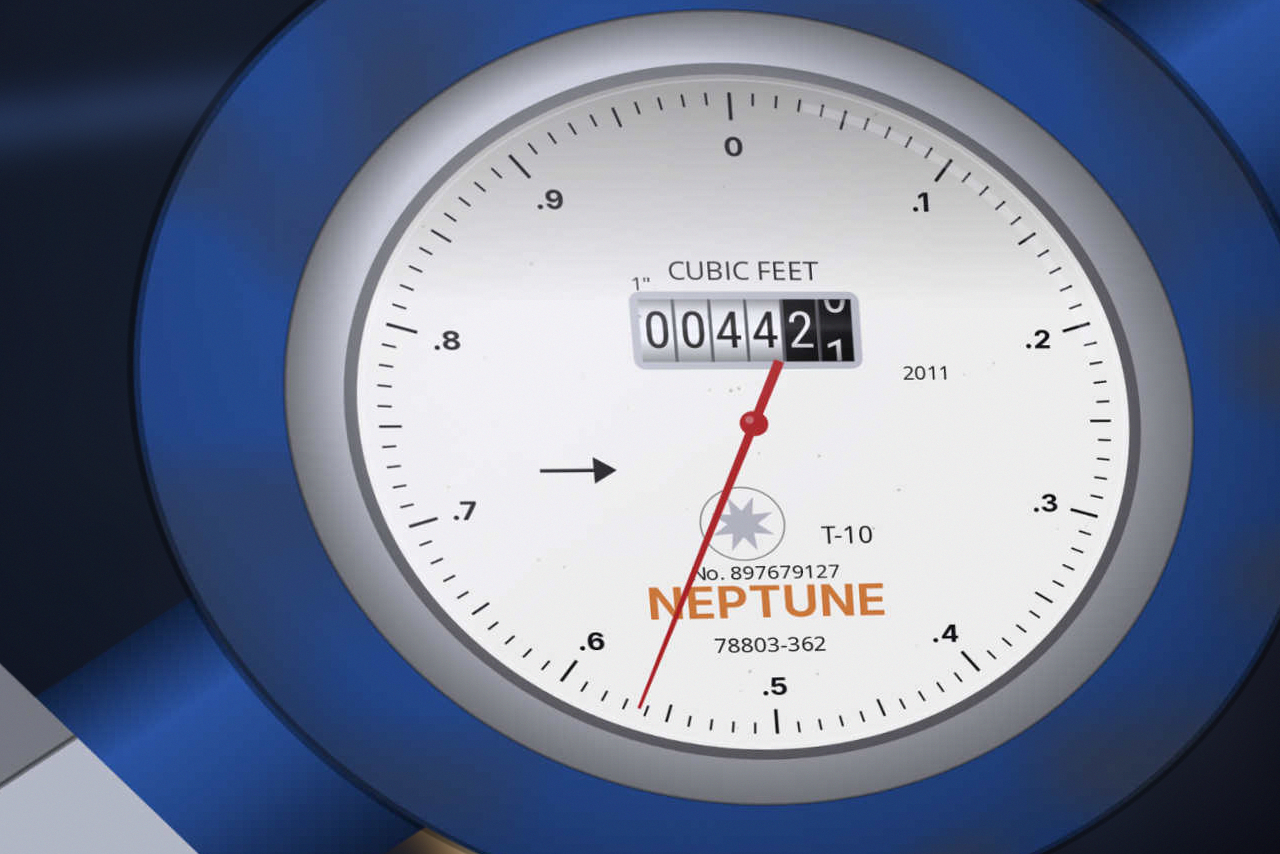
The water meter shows 4420.56 ft³
